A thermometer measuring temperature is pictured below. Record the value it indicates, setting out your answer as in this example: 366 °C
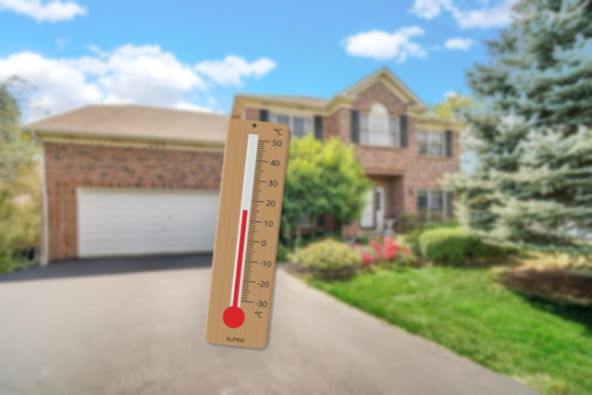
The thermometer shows 15 °C
